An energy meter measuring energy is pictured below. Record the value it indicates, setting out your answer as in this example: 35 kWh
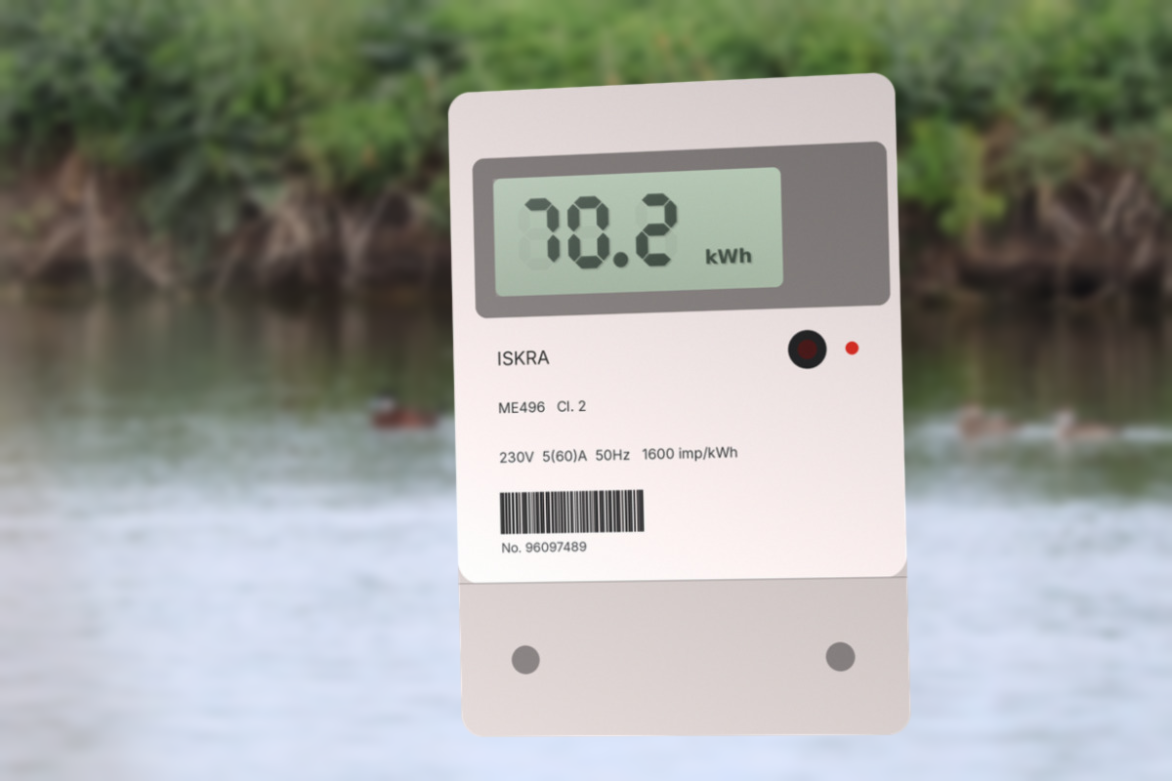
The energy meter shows 70.2 kWh
